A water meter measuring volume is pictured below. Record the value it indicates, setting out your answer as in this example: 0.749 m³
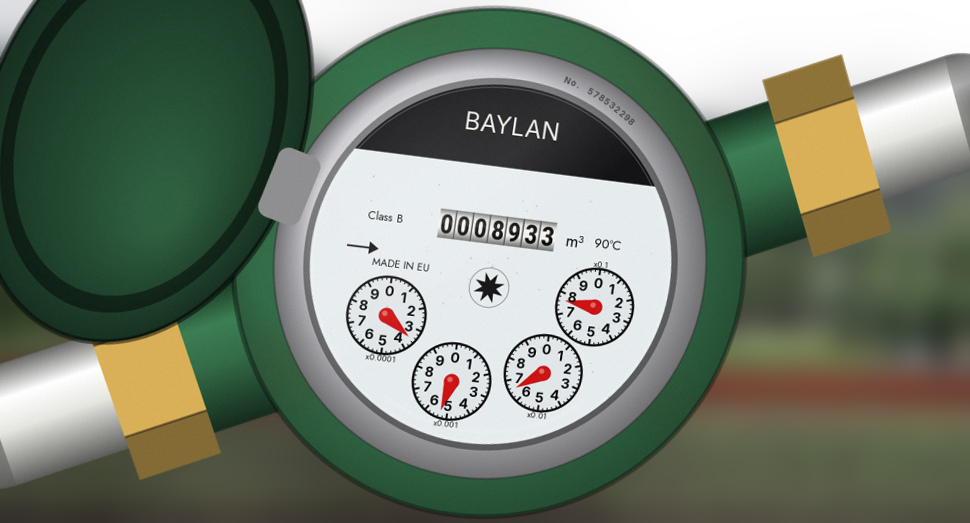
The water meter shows 8933.7653 m³
